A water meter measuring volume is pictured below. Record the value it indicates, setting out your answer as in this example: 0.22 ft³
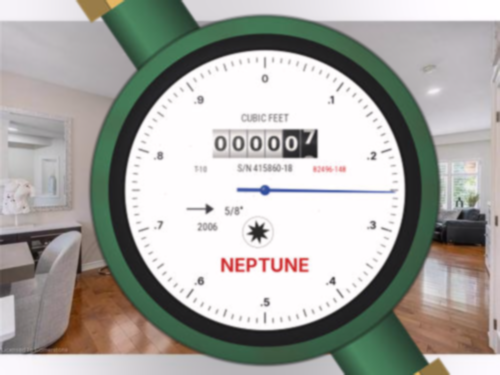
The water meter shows 7.25 ft³
